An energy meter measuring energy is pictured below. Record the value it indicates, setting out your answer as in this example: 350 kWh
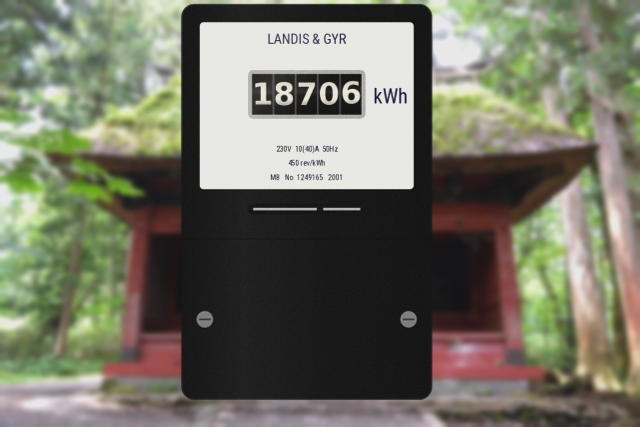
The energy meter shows 18706 kWh
